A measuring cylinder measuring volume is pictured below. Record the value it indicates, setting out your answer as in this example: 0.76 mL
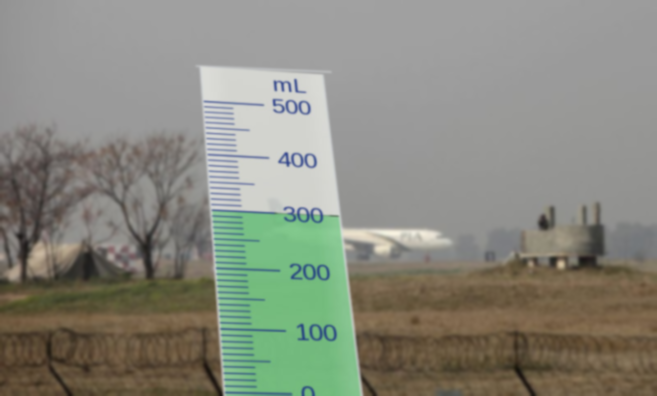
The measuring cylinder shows 300 mL
